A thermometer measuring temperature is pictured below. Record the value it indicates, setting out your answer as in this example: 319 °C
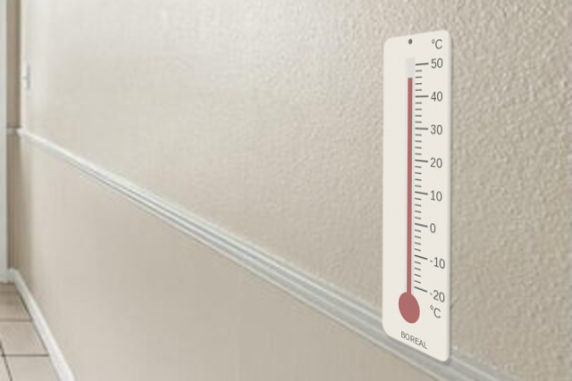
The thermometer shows 46 °C
